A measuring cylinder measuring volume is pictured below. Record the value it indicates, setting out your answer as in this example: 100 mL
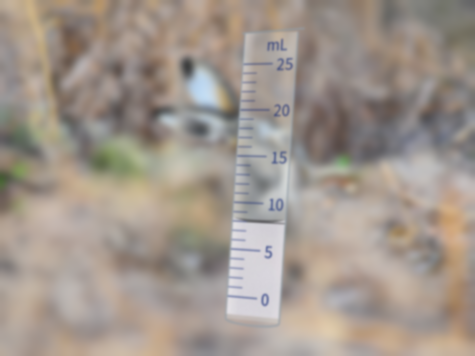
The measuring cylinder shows 8 mL
